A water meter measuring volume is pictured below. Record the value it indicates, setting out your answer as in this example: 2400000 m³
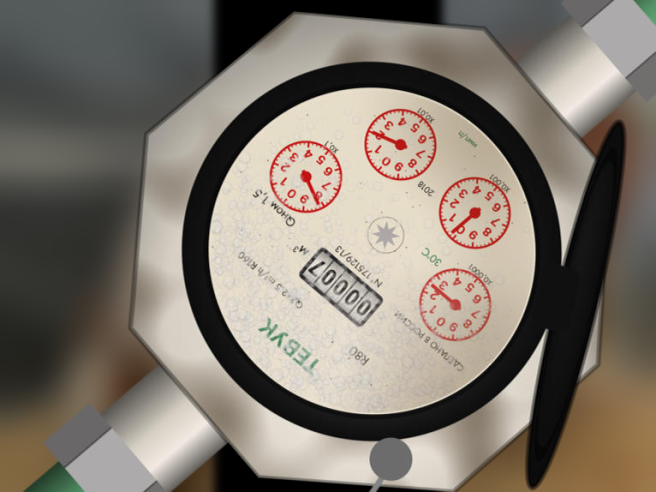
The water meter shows 7.8202 m³
